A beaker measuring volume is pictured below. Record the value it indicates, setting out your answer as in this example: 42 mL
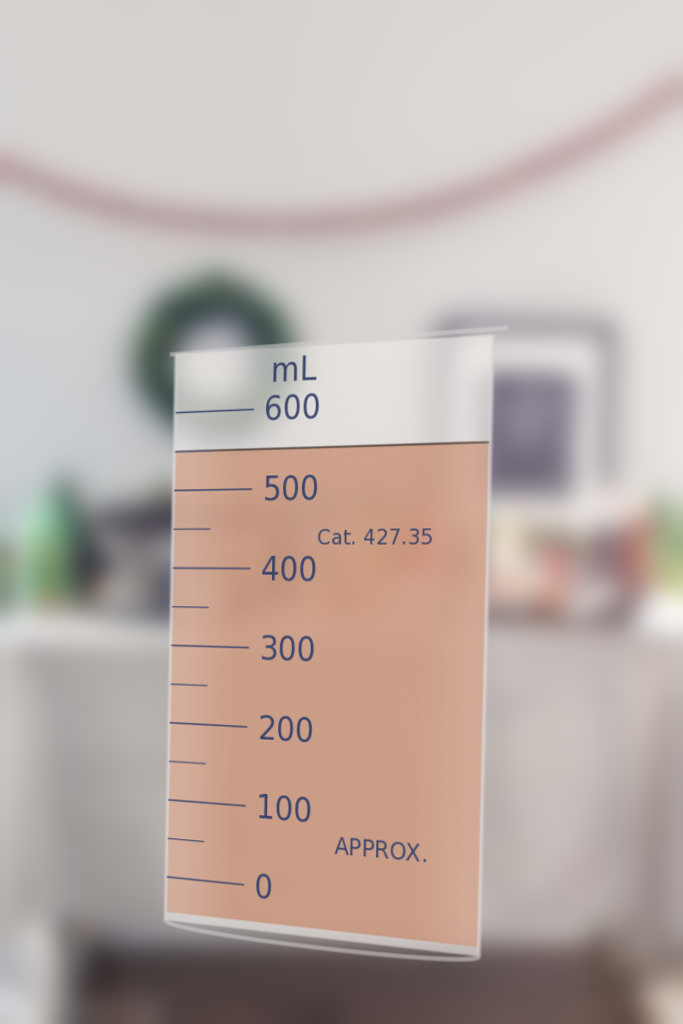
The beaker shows 550 mL
